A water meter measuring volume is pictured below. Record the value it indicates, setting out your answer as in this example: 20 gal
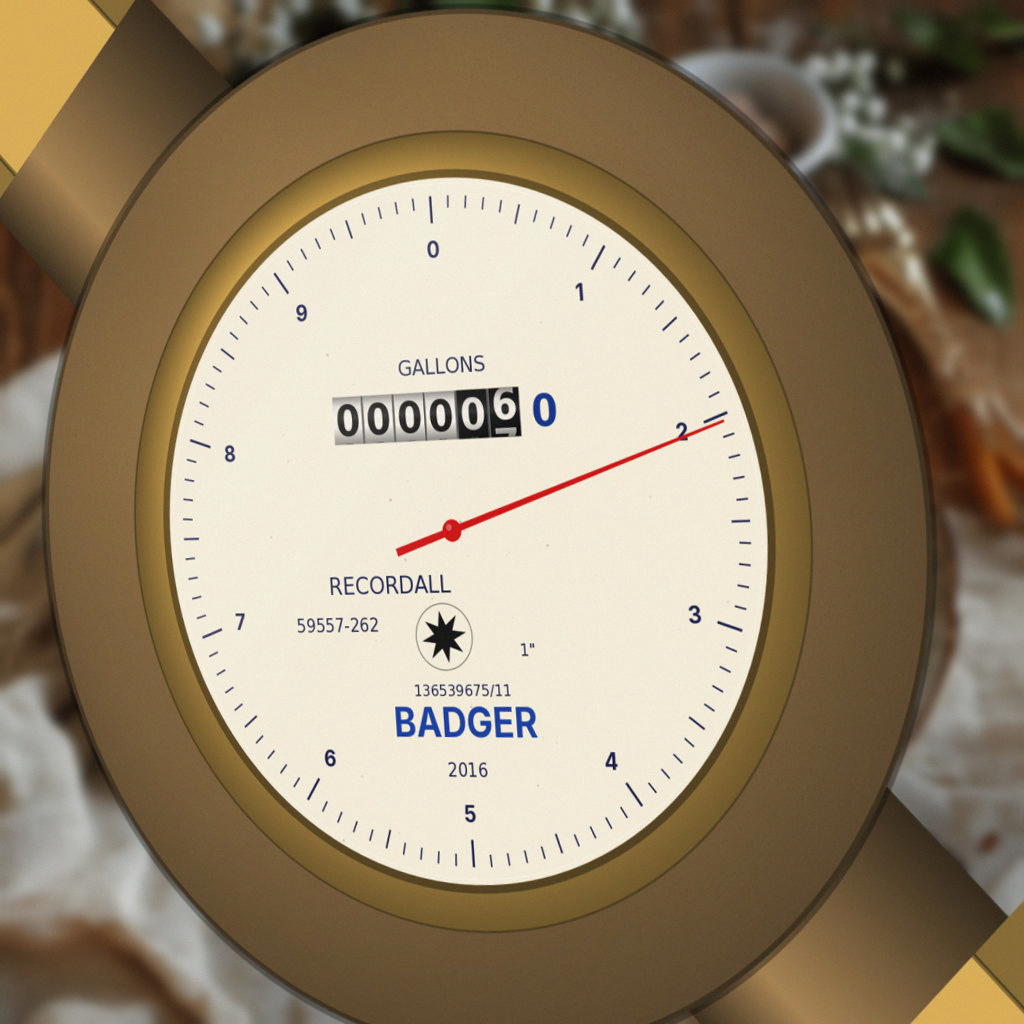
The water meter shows 62.0 gal
